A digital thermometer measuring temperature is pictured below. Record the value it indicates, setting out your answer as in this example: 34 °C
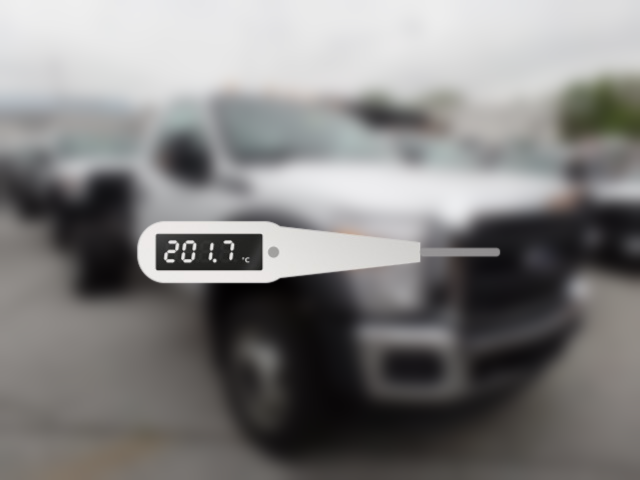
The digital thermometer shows 201.7 °C
